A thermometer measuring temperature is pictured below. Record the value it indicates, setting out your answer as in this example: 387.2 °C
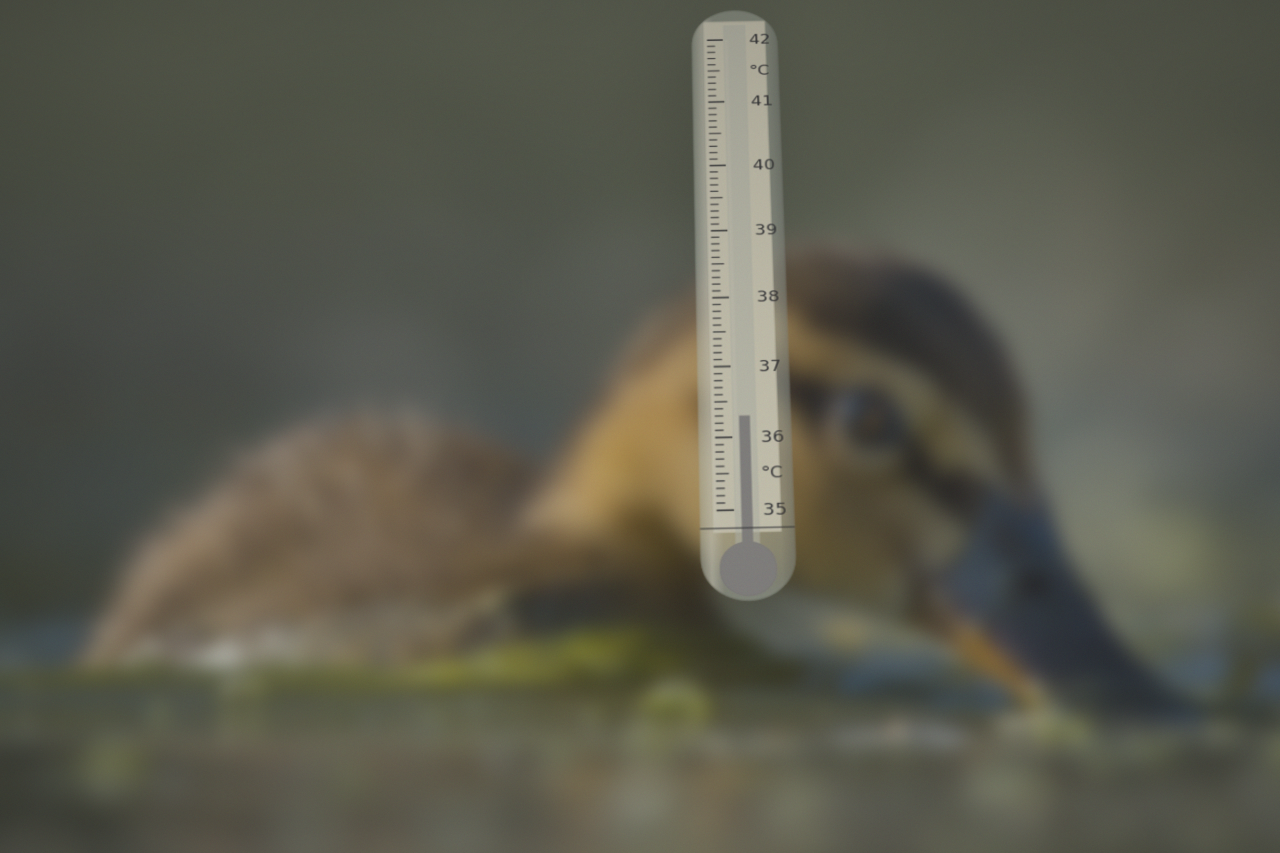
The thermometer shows 36.3 °C
